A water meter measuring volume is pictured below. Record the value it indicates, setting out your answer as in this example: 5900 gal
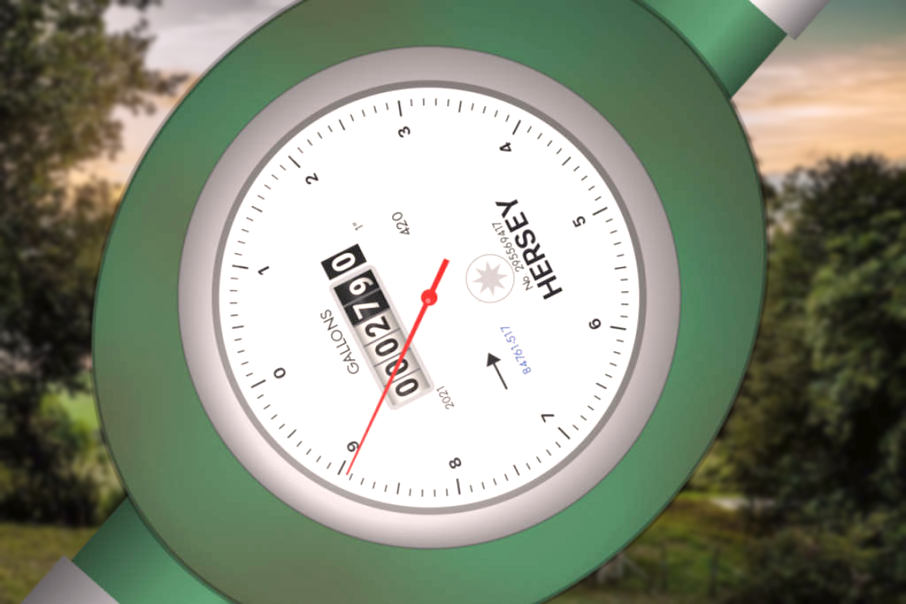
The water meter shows 2788.9 gal
